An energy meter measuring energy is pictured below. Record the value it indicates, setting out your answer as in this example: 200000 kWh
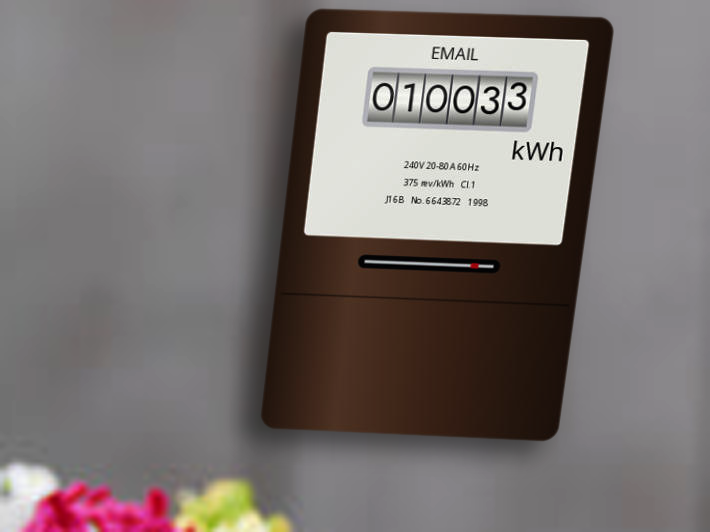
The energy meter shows 10033 kWh
